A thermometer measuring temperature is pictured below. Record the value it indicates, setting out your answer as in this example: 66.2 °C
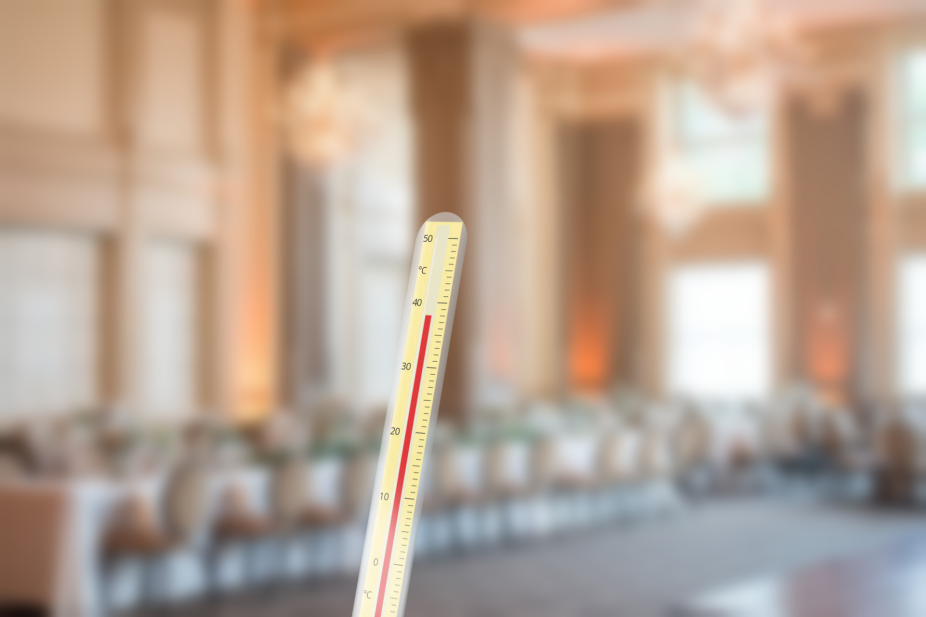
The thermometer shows 38 °C
